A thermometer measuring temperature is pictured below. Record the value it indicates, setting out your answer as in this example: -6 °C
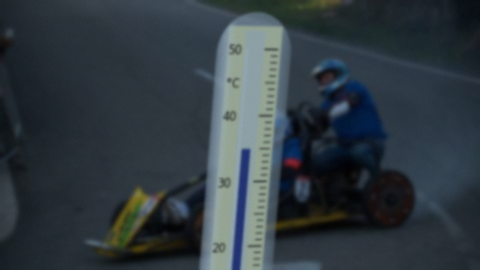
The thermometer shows 35 °C
